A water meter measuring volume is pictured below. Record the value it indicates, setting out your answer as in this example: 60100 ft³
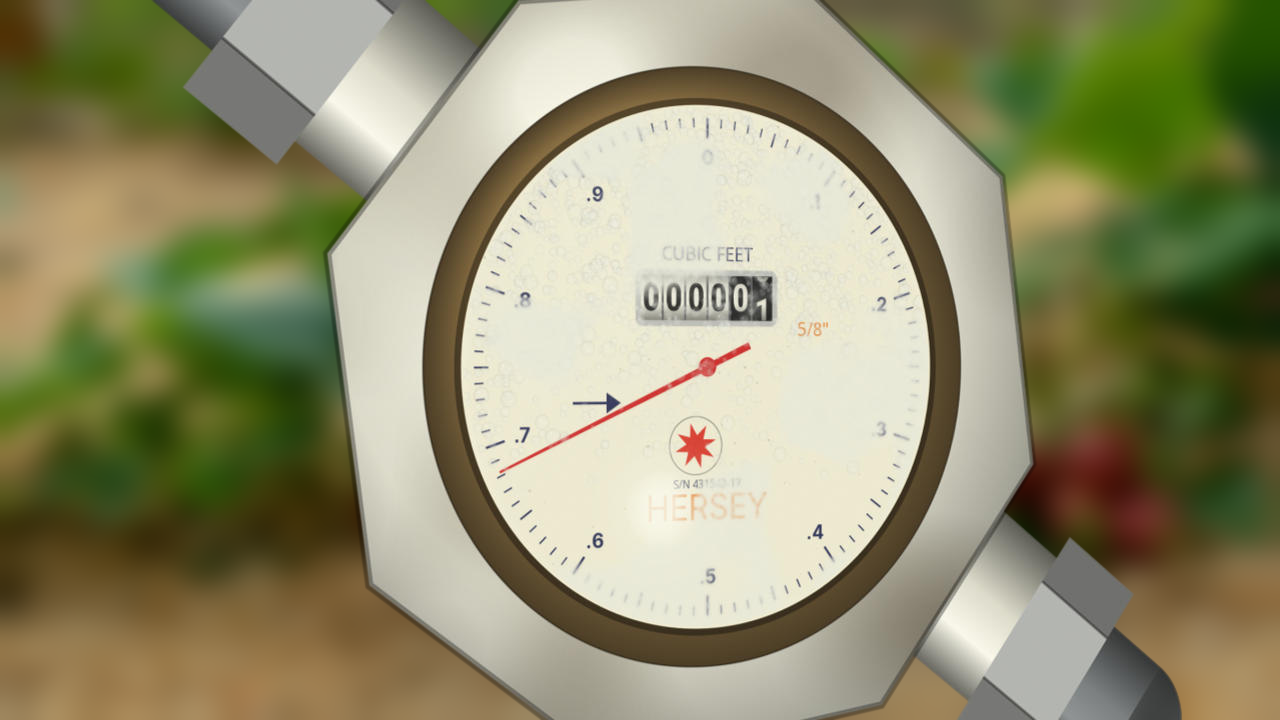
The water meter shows 0.68 ft³
